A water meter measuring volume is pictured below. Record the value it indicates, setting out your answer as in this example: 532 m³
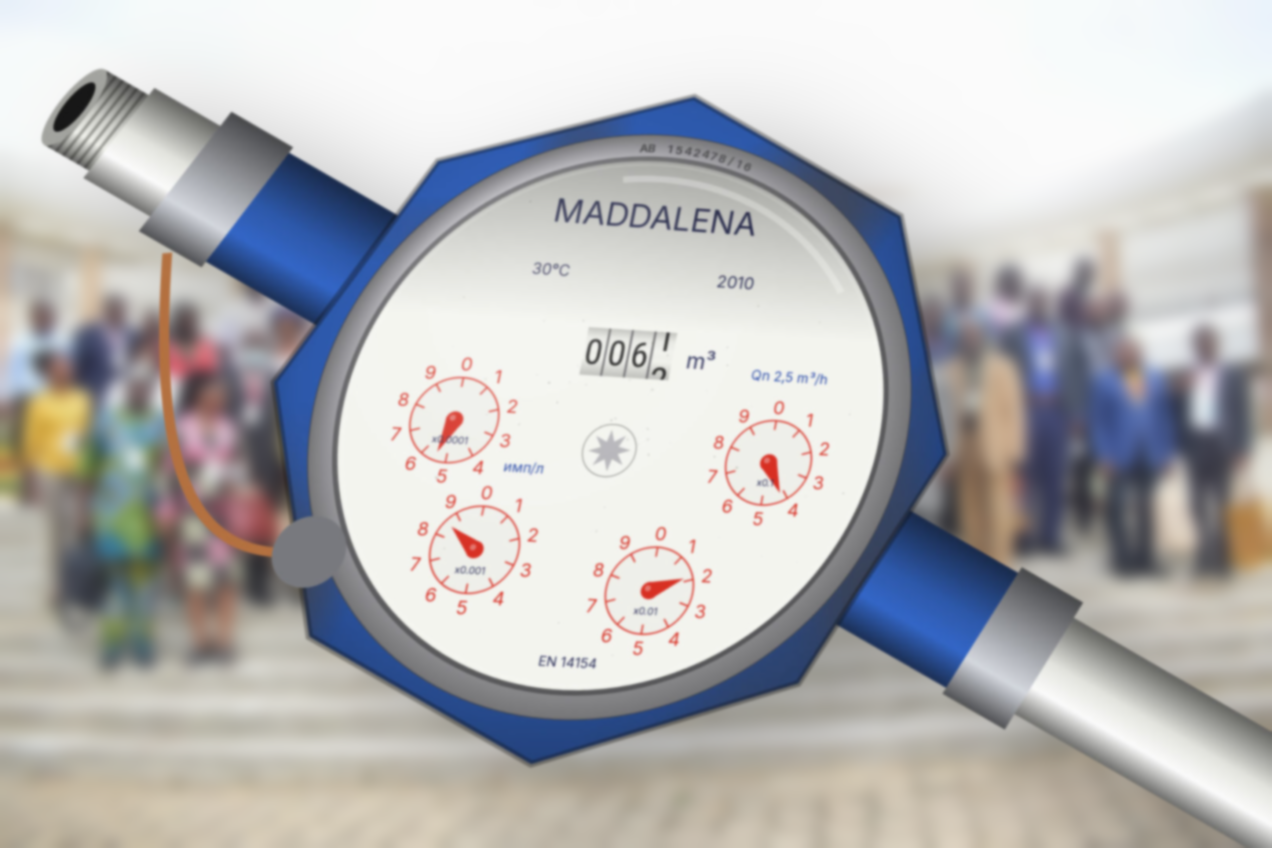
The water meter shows 61.4185 m³
